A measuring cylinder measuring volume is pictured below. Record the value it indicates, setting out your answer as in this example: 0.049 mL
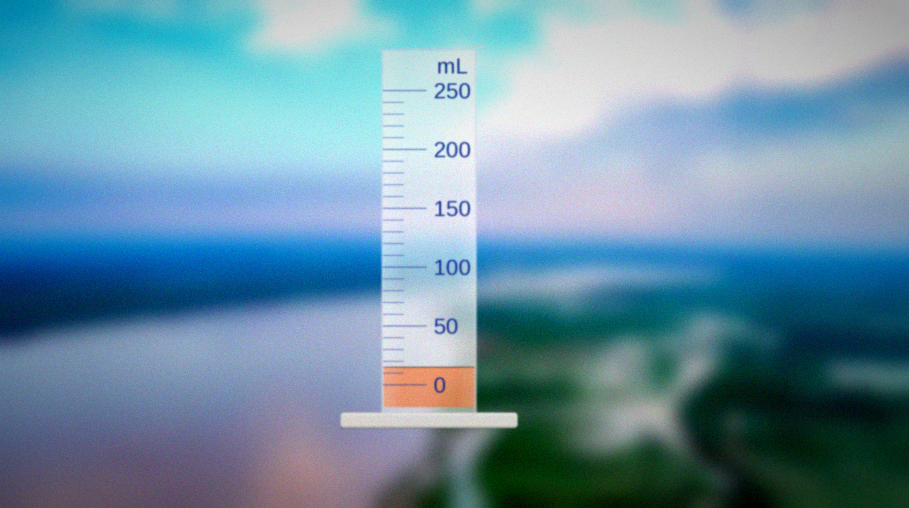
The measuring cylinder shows 15 mL
